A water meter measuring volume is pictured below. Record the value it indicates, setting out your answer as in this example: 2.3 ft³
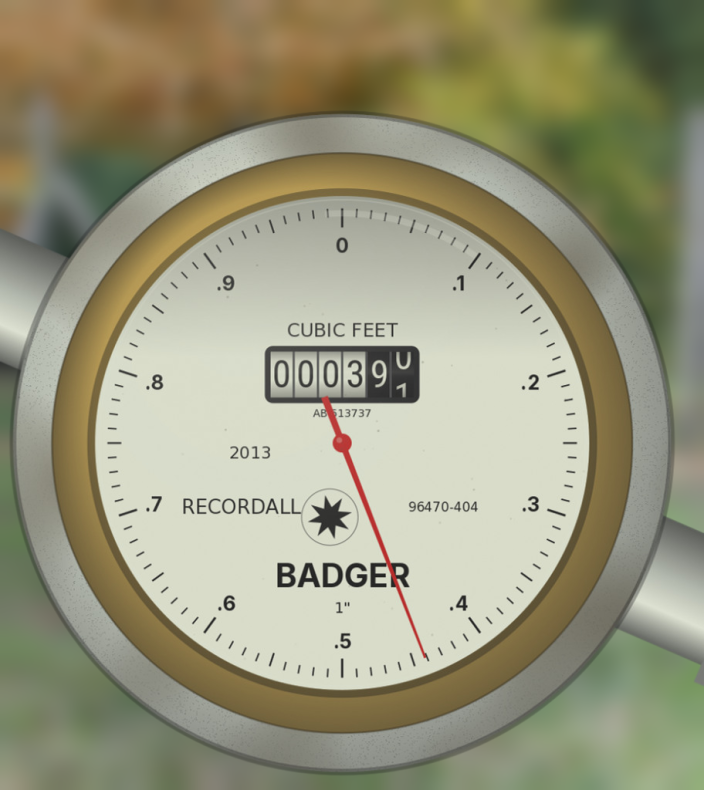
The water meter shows 390.44 ft³
